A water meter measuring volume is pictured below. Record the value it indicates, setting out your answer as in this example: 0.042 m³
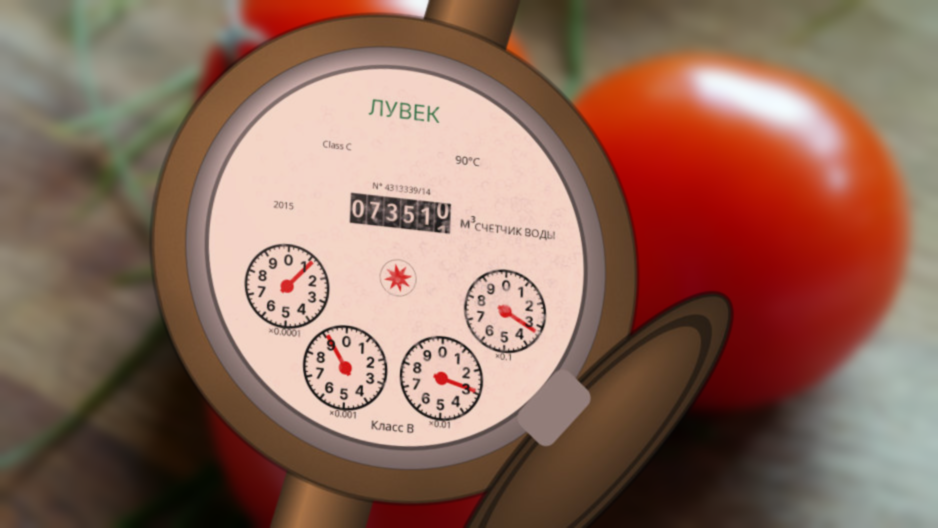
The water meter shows 73510.3291 m³
